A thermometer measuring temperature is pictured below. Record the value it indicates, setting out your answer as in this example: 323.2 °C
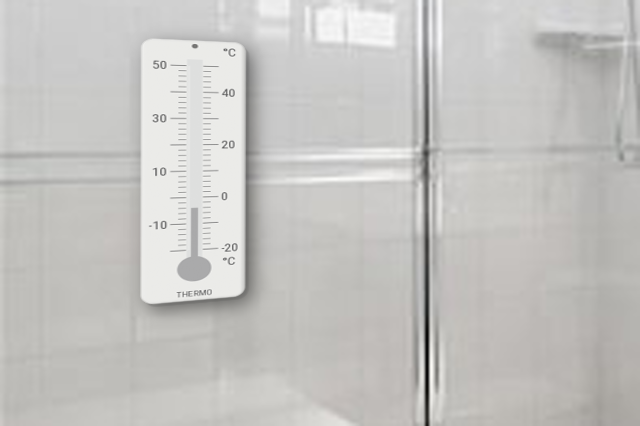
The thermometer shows -4 °C
